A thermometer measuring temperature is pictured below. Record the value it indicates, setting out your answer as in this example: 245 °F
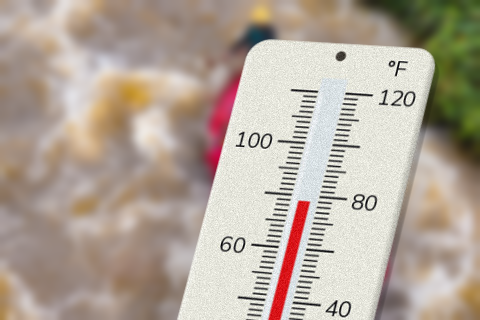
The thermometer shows 78 °F
